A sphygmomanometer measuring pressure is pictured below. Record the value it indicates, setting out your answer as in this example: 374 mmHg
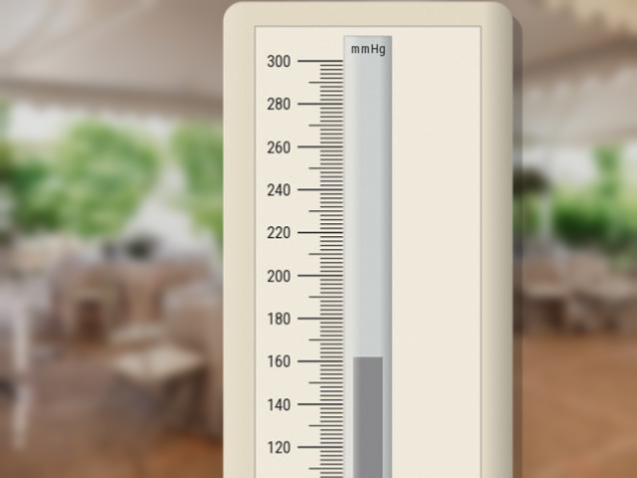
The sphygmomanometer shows 162 mmHg
